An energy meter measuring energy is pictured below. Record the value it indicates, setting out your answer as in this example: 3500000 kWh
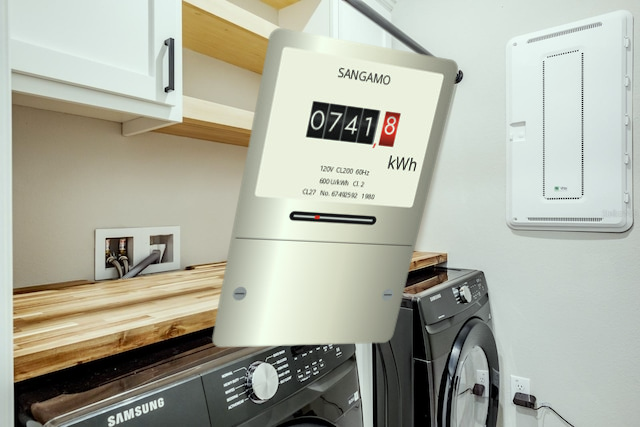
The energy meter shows 741.8 kWh
